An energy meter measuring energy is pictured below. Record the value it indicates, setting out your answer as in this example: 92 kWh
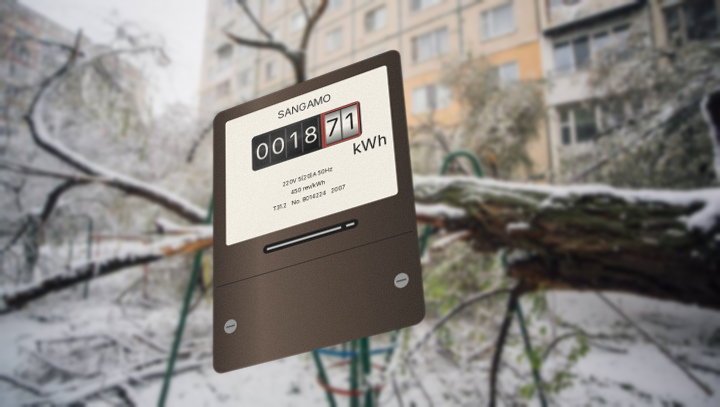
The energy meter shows 18.71 kWh
